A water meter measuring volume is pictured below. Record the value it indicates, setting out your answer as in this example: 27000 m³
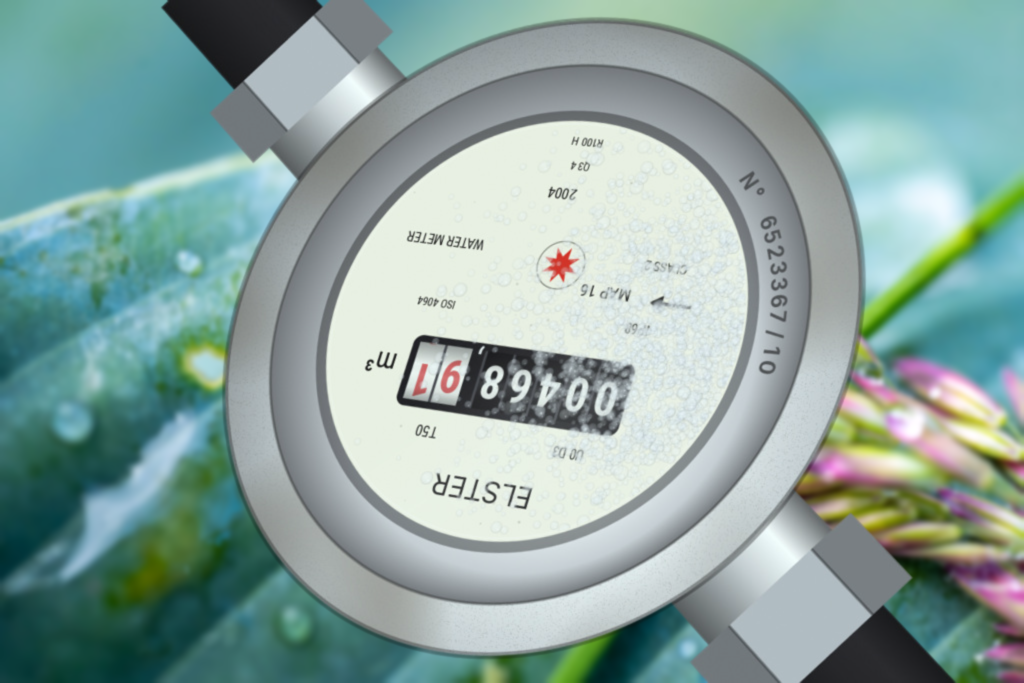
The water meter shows 468.91 m³
